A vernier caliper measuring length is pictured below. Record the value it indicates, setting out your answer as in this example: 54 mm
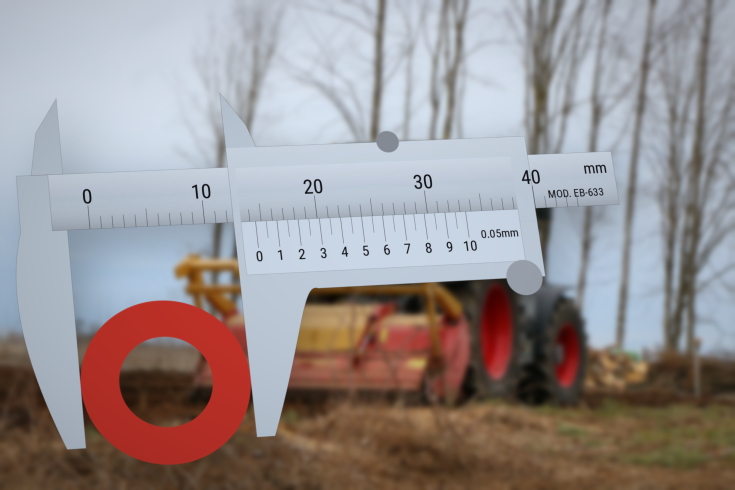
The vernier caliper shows 14.5 mm
